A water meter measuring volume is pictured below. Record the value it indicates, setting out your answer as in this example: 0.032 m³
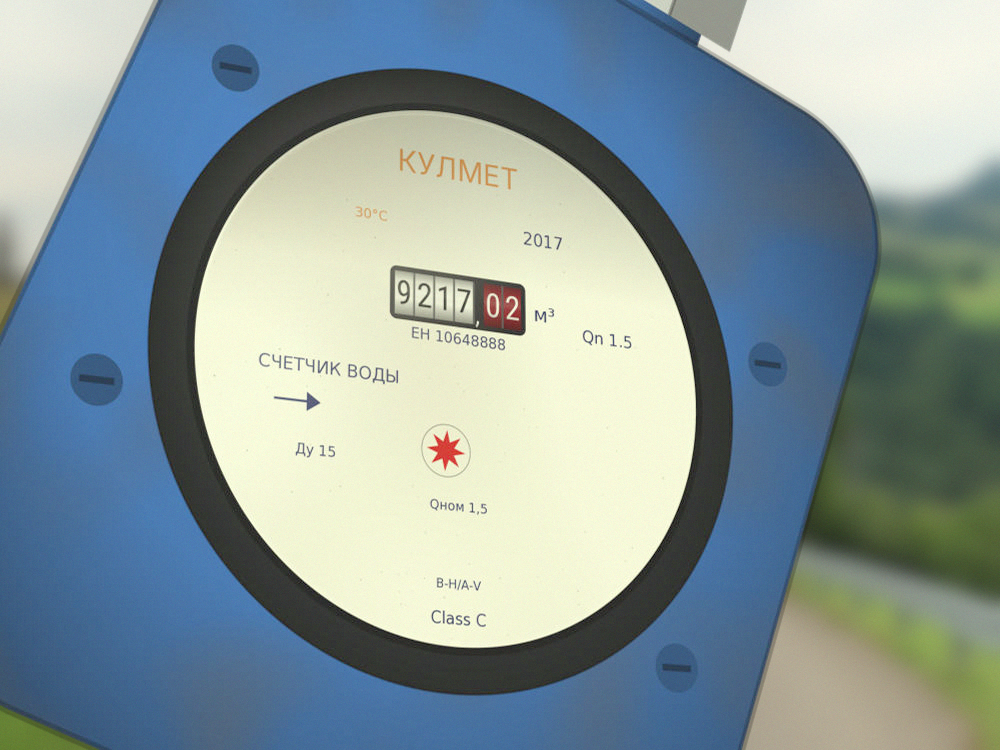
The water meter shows 9217.02 m³
